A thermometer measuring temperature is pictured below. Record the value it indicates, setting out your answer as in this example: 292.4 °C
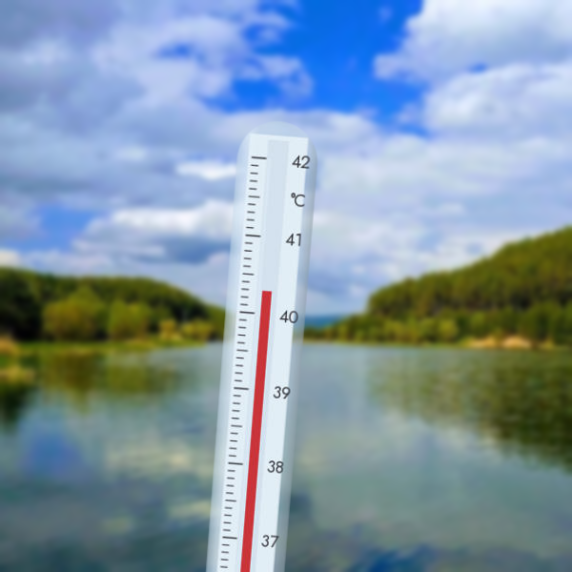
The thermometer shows 40.3 °C
